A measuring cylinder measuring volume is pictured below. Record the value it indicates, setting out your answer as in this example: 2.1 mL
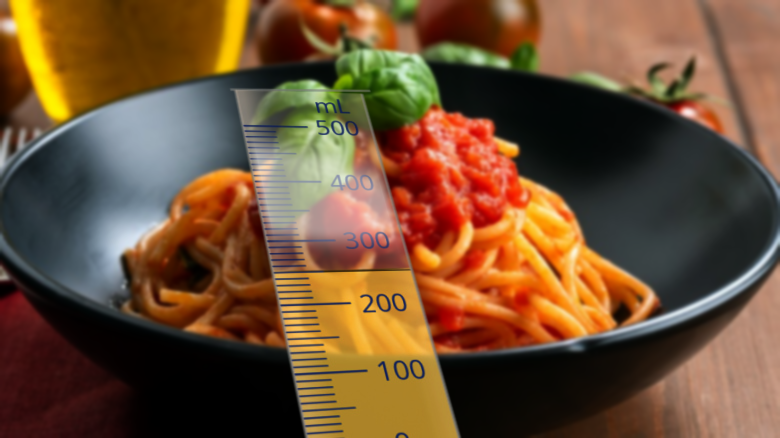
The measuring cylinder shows 250 mL
